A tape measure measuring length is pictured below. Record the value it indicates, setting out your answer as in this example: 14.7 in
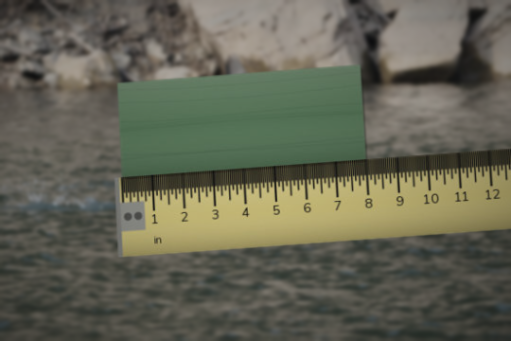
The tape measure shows 8 in
